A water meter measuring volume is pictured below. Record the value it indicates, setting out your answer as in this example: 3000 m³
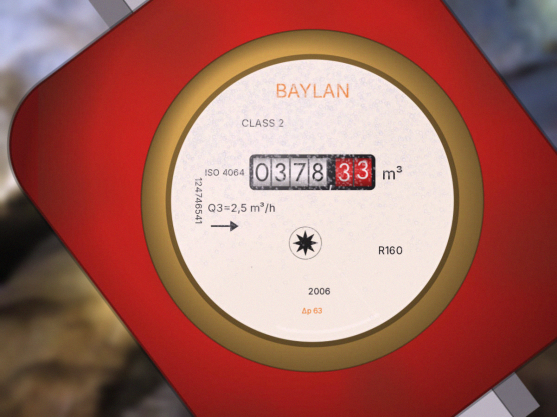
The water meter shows 378.33 m³
